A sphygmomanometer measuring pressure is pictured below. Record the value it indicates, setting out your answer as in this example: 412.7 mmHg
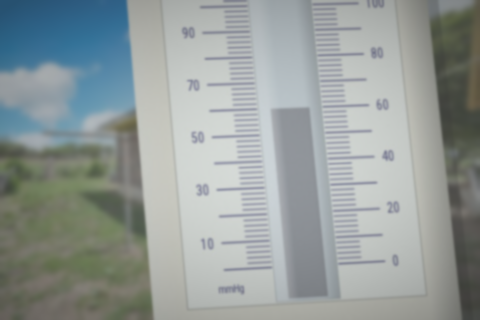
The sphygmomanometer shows 60 mmHg
